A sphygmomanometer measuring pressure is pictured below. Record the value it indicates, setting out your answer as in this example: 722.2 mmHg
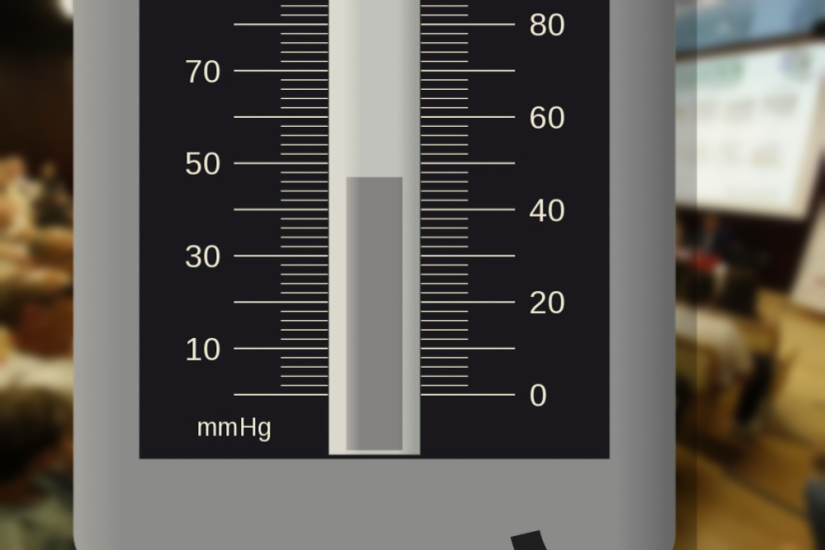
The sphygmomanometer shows 47 mmHg
